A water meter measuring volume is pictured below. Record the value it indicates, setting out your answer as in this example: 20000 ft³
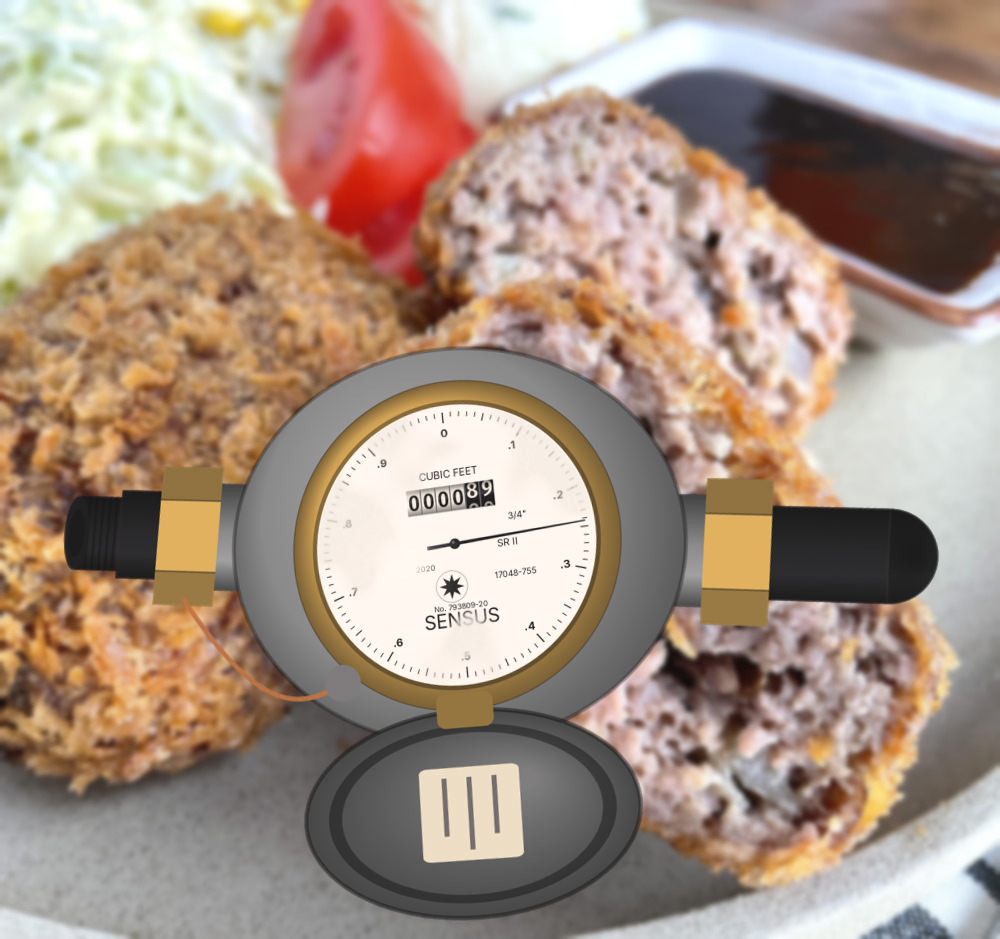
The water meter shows 89.24 ft³
